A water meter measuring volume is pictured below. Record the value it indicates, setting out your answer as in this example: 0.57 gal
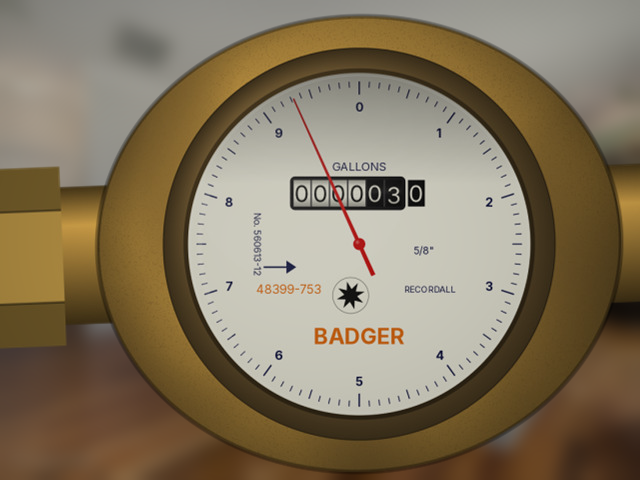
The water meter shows 29.3 gal
